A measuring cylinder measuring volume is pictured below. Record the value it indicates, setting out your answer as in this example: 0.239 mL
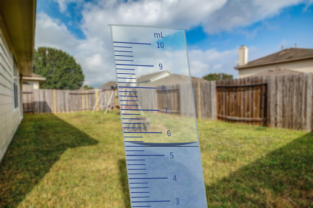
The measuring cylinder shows 5.4 mL
